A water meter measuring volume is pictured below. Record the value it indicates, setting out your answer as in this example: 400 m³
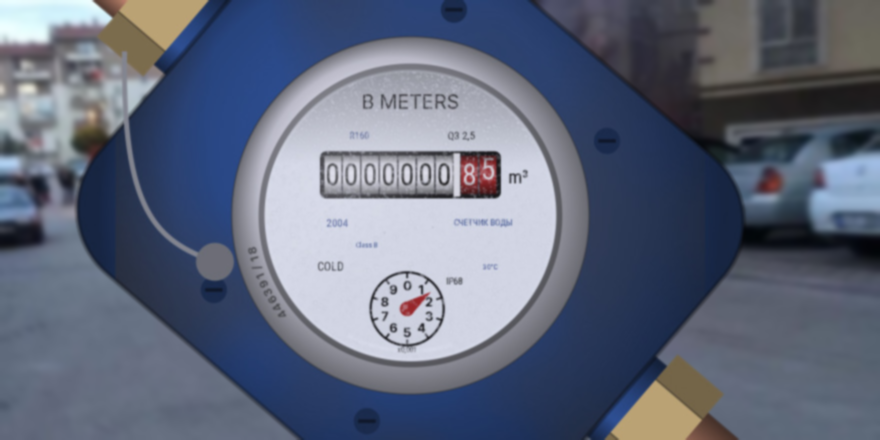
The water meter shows 0.851 m³
